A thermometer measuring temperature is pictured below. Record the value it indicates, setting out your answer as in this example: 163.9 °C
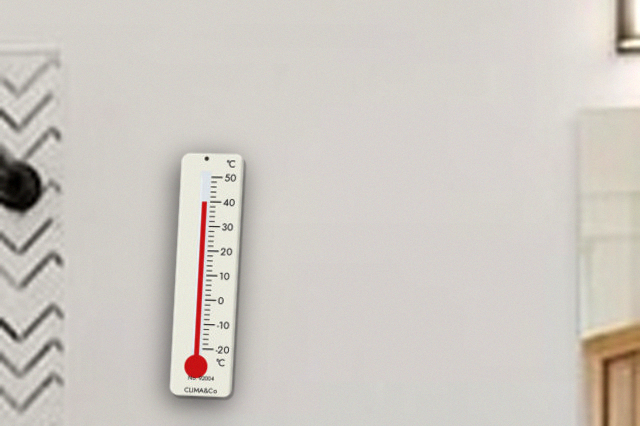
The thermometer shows 40 °C
